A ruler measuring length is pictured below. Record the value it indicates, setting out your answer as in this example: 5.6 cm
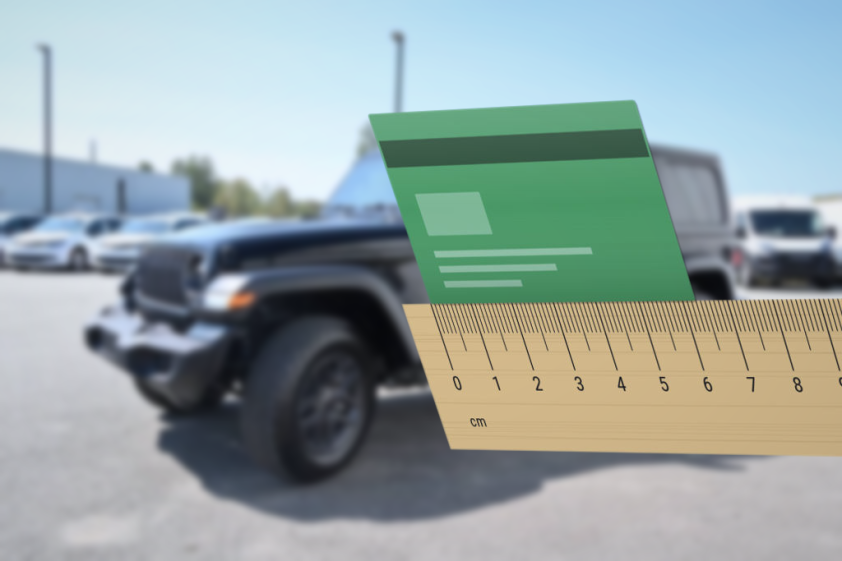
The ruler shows 6.3 cm
